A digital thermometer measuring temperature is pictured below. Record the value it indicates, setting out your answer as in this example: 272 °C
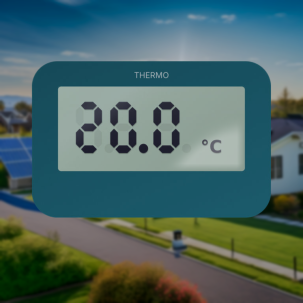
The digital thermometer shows 20.0 °C
